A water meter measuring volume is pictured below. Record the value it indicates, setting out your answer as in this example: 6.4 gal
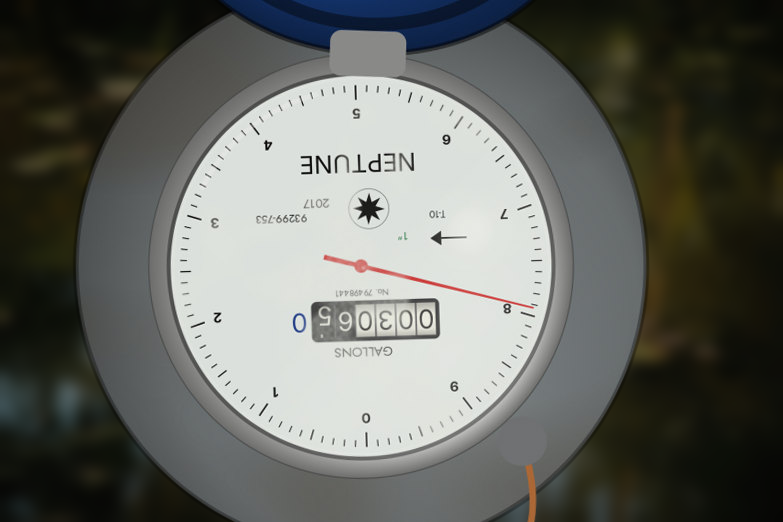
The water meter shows 30647.9 gal
